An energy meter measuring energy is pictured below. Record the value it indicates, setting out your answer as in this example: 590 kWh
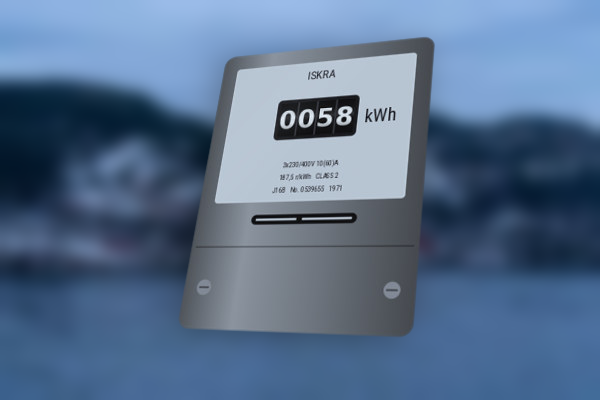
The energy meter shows 58 kWh
